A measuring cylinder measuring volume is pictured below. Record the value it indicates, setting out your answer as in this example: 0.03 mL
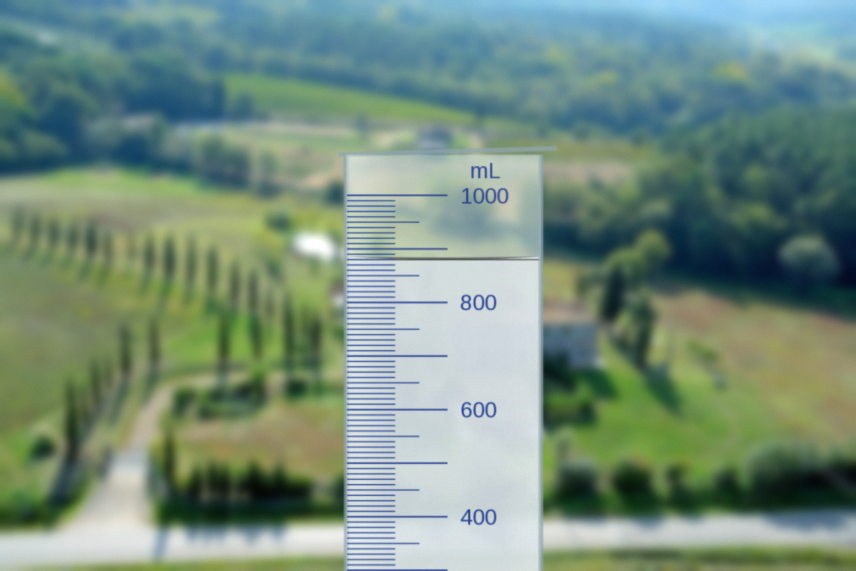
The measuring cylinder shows 880 mL
